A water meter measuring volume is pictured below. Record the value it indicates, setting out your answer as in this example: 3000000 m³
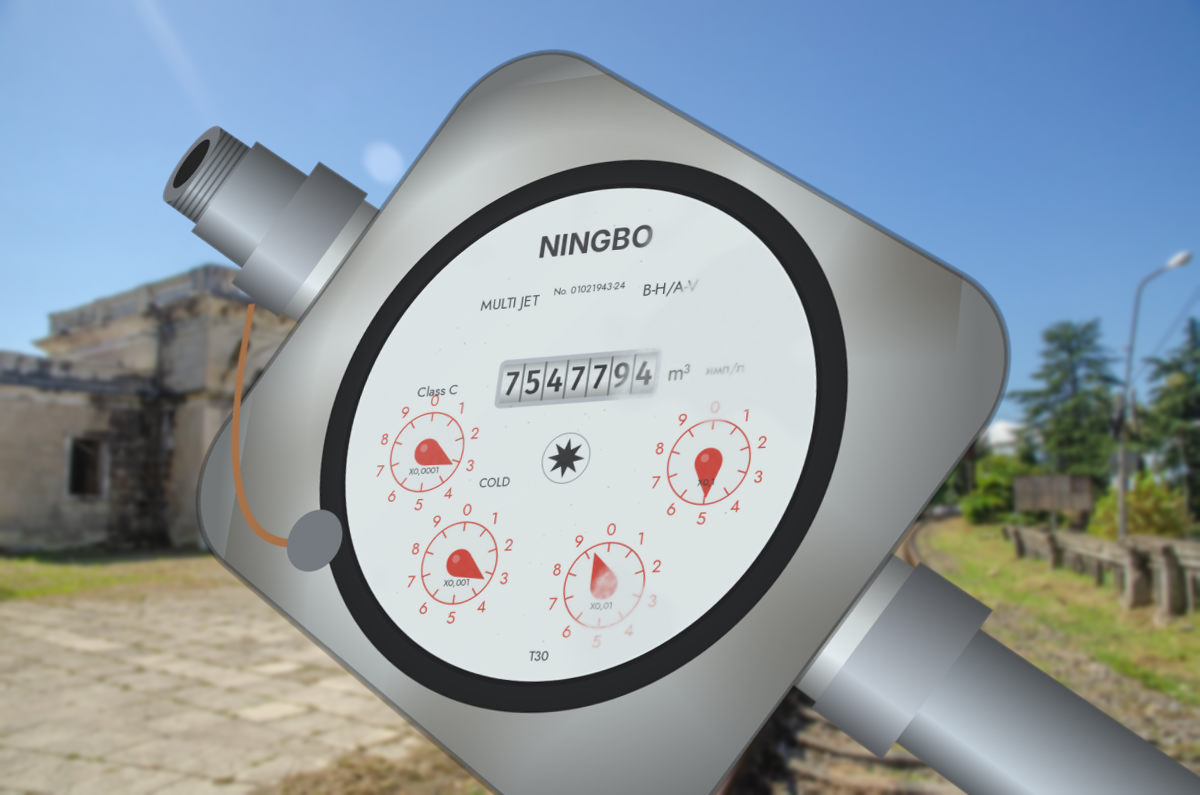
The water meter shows 7547794.4933 m³
